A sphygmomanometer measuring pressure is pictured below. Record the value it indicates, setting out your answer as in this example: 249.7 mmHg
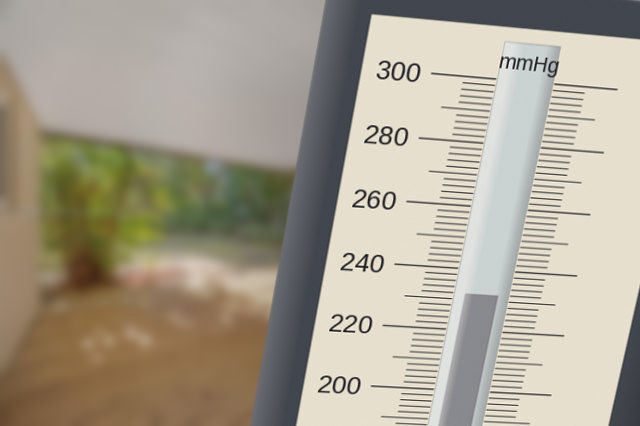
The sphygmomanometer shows 232 mmHg
